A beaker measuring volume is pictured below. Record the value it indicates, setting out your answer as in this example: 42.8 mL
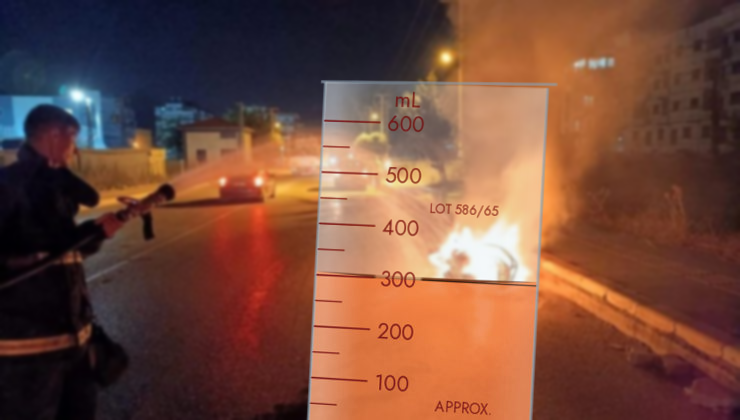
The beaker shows 300 mL
